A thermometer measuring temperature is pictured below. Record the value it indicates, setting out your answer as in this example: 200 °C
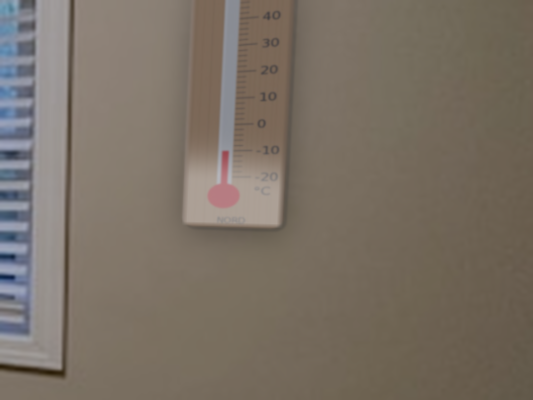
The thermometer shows -10 °C
